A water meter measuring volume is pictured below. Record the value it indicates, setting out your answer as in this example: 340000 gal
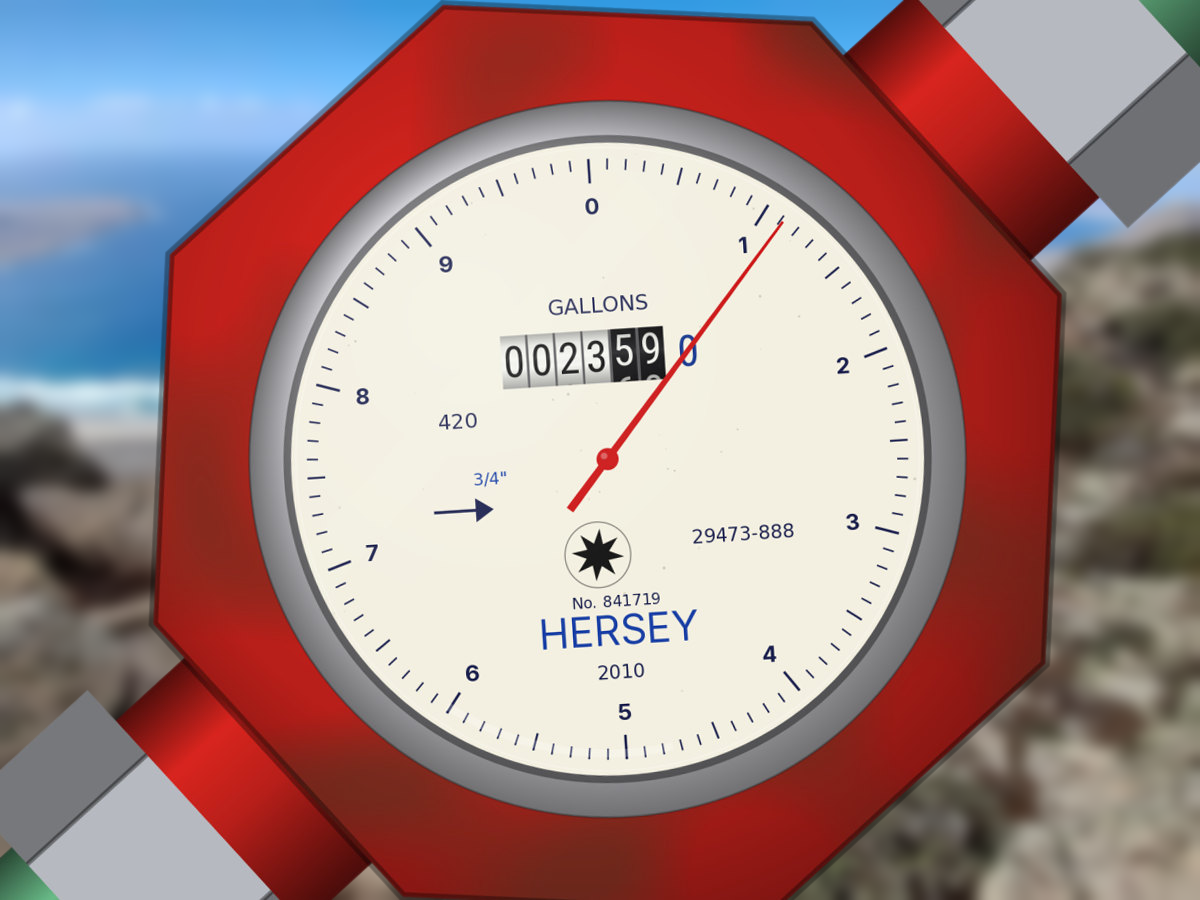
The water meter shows 23591.1 gal
